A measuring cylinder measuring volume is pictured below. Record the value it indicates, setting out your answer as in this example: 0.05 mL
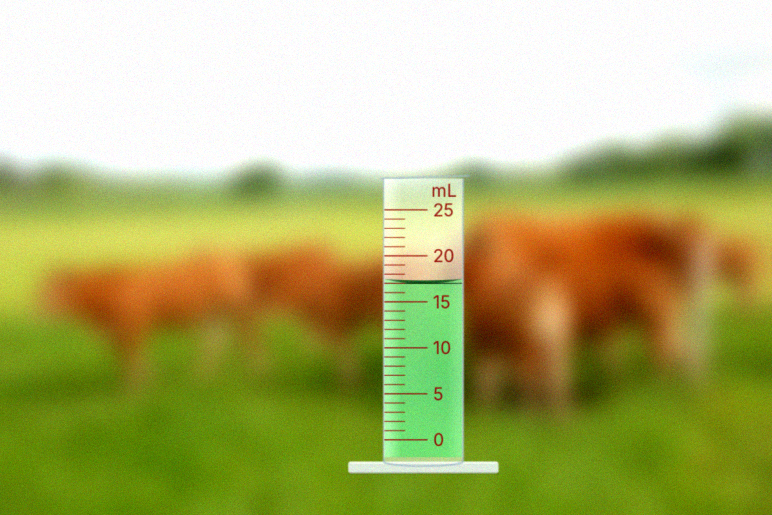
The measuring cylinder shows 17 mL
